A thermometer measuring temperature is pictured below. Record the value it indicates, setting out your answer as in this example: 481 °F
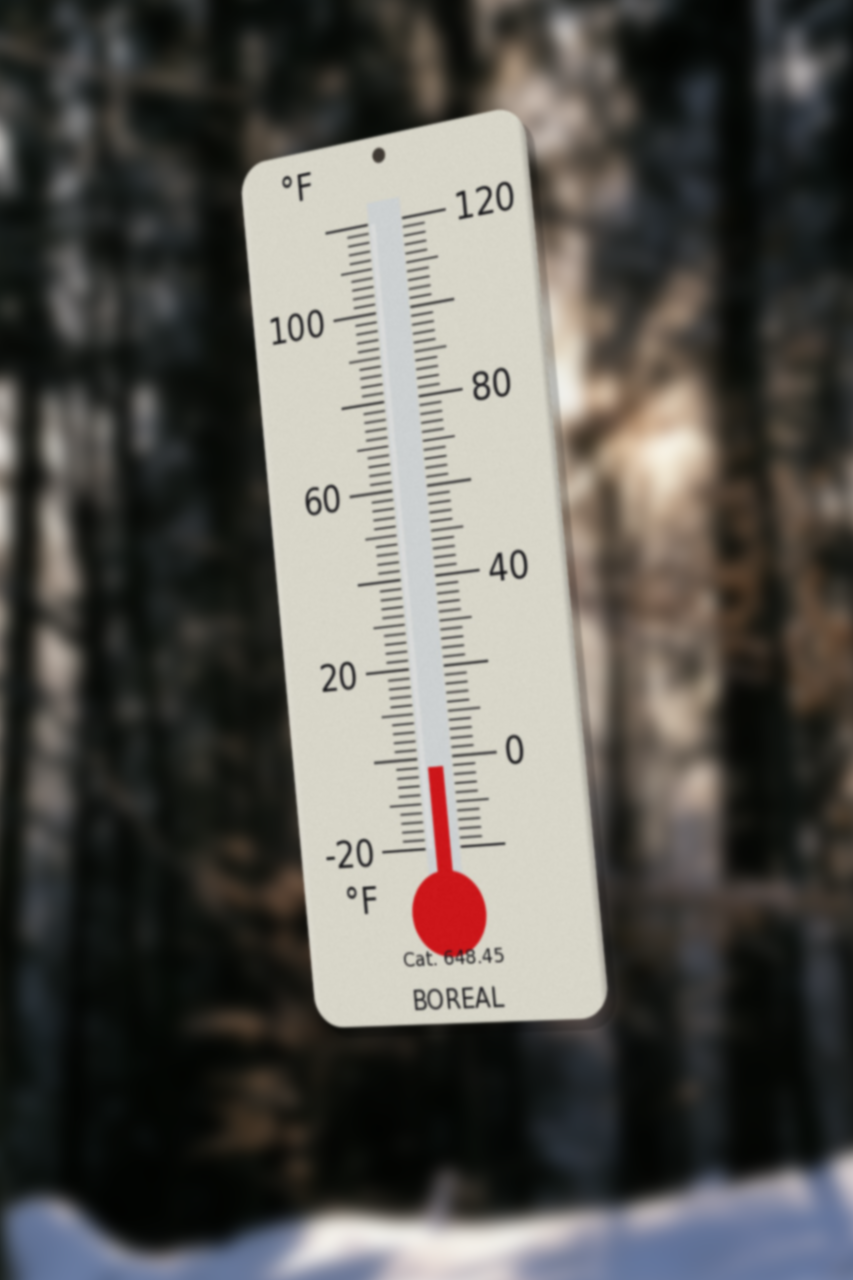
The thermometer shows -2 °F
